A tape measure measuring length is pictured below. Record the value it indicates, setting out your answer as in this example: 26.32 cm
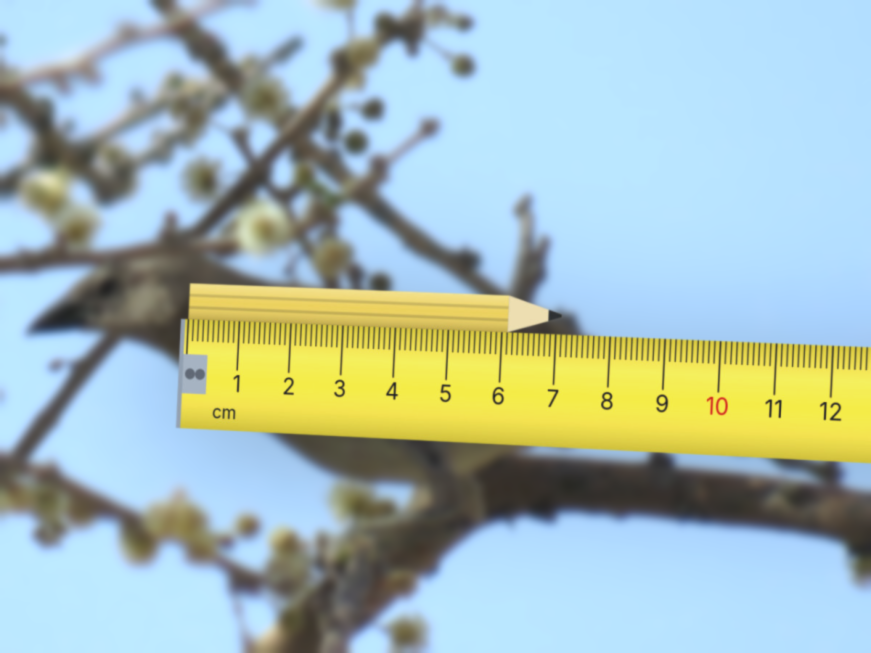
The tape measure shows 7.1 cm
